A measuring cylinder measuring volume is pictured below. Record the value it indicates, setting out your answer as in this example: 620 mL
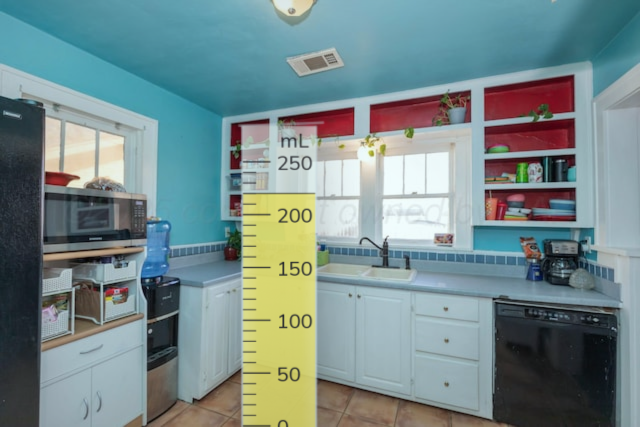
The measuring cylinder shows 220 mL
